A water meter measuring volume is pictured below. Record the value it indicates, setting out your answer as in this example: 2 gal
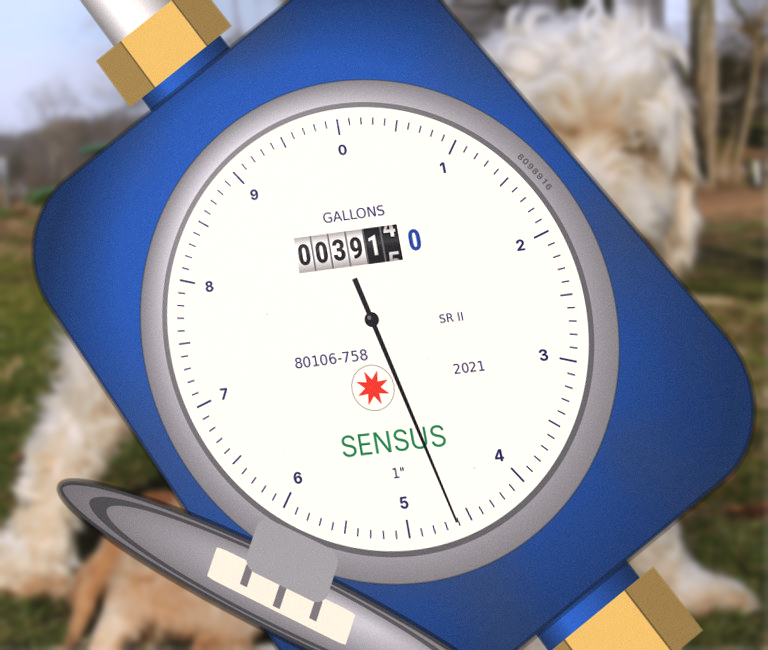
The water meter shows 39144.6 gal
